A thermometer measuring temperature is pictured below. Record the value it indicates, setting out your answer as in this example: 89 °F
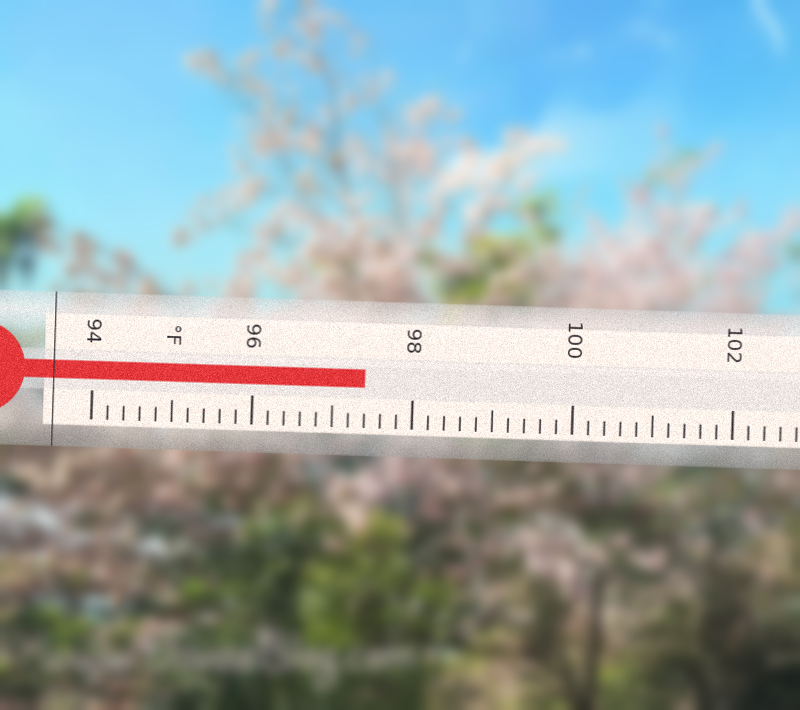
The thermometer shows 97.4 °F
